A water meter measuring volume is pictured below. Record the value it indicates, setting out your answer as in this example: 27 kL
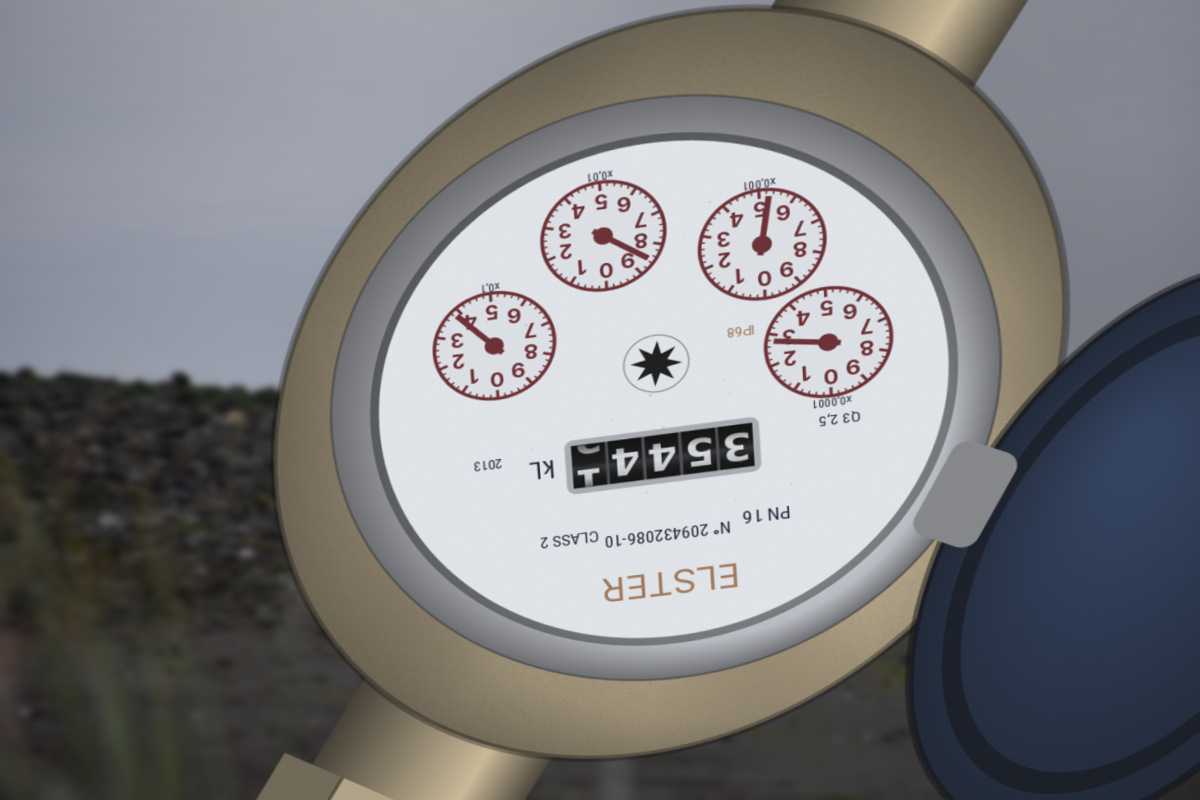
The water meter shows 35441.3852 kL
